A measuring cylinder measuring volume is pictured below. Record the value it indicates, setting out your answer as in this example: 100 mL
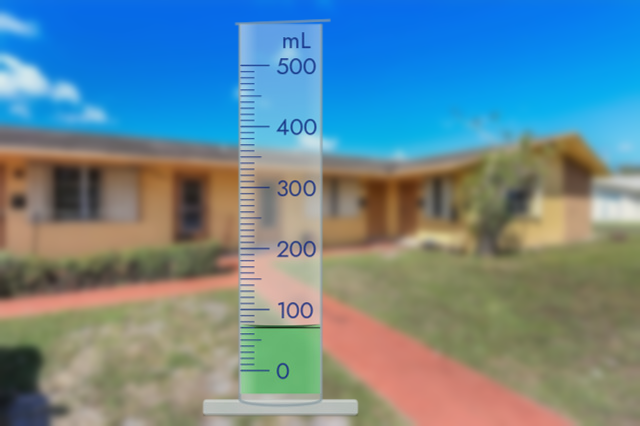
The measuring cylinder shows 70 mL
